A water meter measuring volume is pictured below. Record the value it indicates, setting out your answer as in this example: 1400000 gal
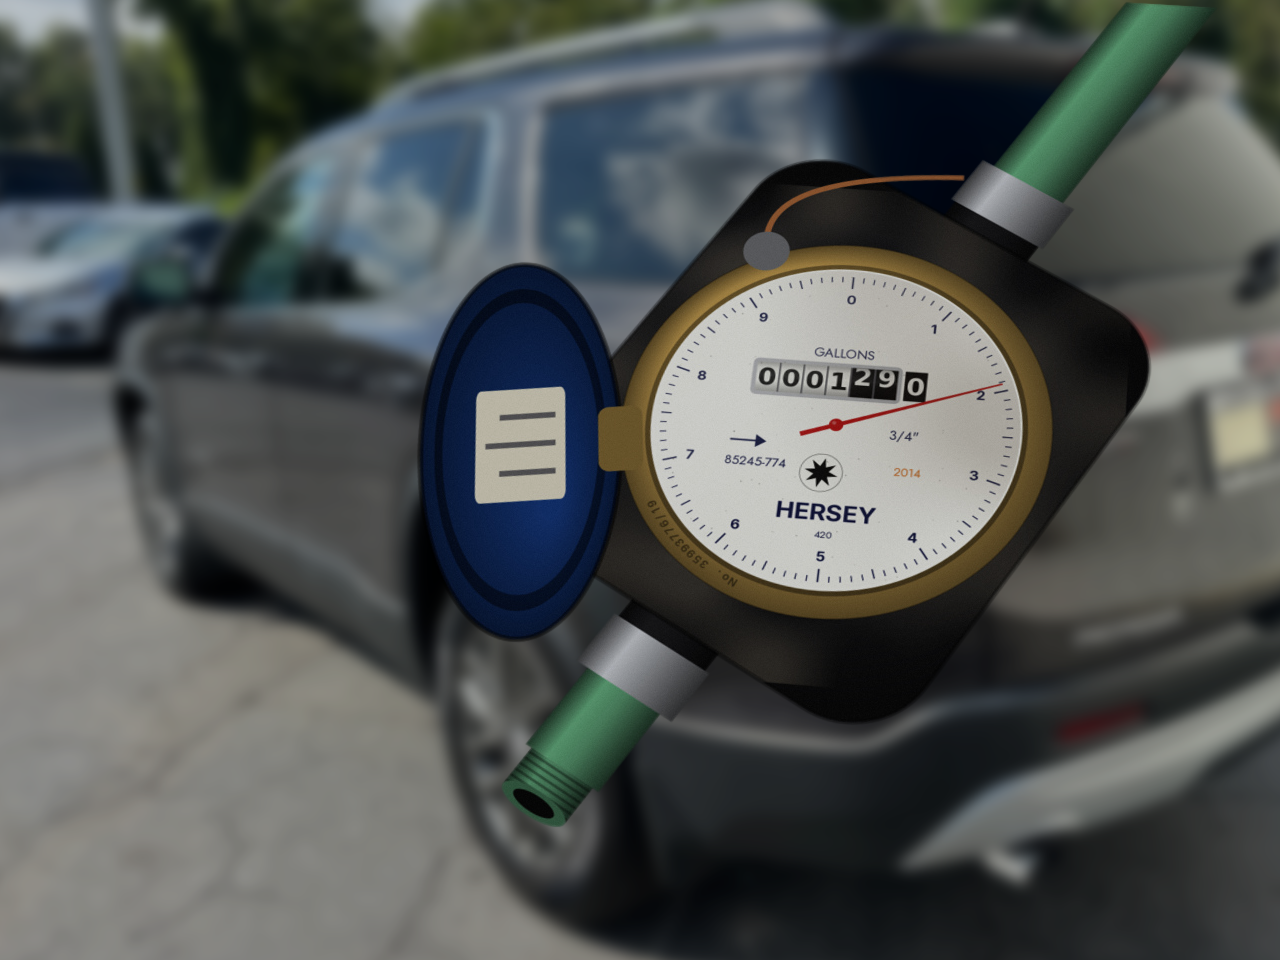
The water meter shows 1291.9 gal
